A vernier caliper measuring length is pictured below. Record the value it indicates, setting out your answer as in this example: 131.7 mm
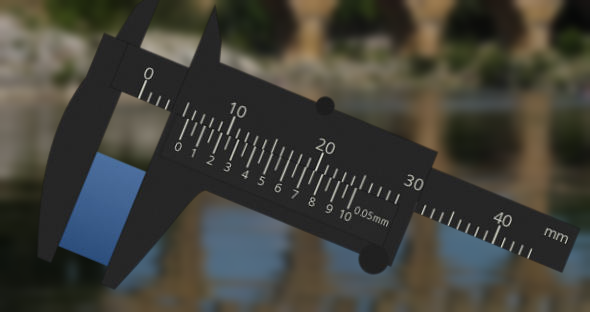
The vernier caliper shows 5.6 mm
